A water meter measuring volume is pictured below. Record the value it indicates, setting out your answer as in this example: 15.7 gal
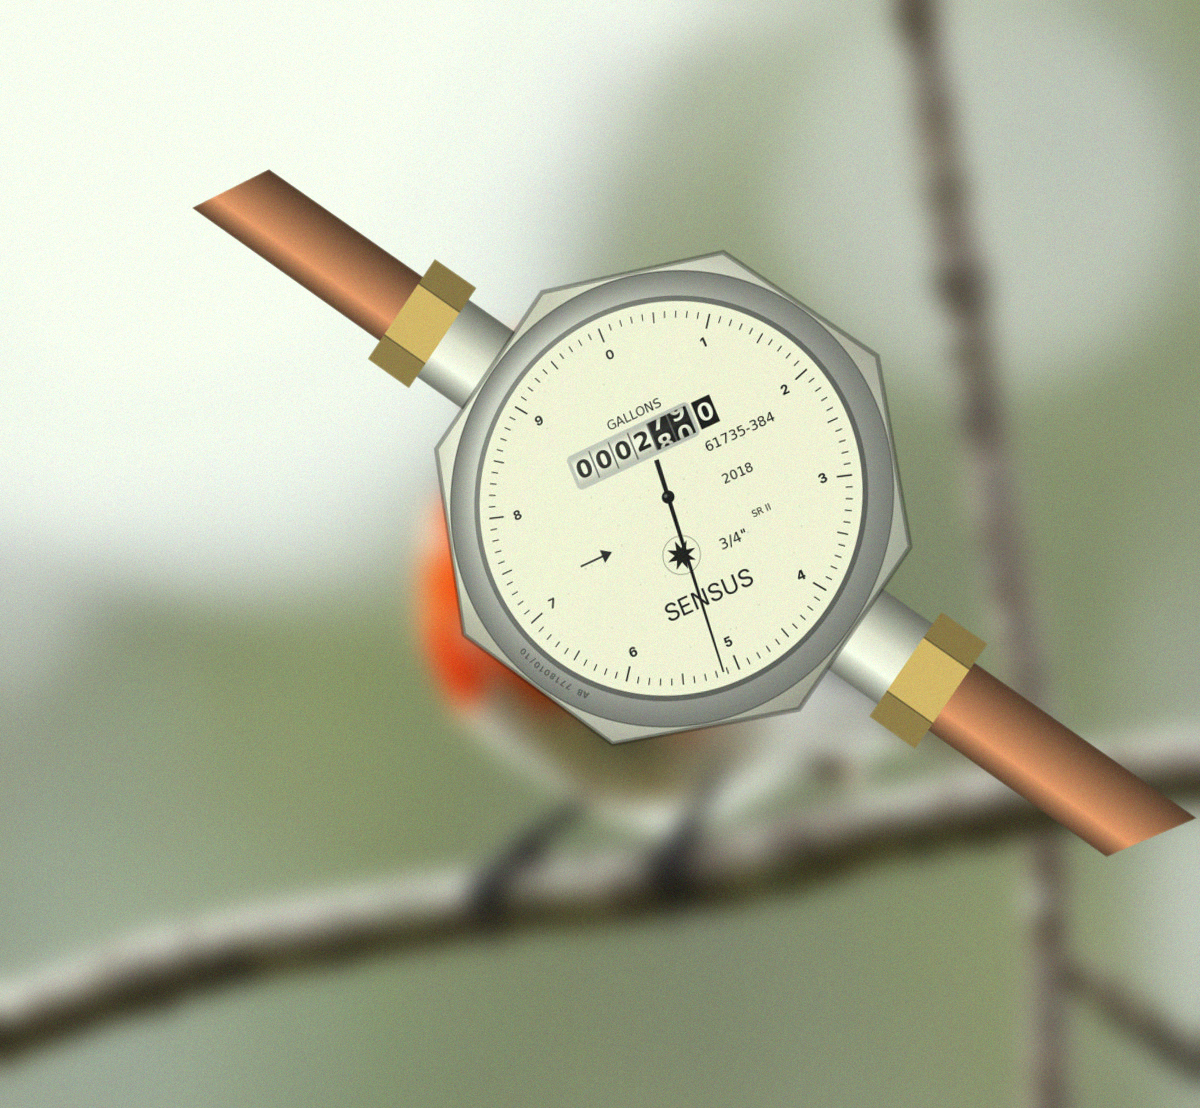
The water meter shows 2795.1 gal
